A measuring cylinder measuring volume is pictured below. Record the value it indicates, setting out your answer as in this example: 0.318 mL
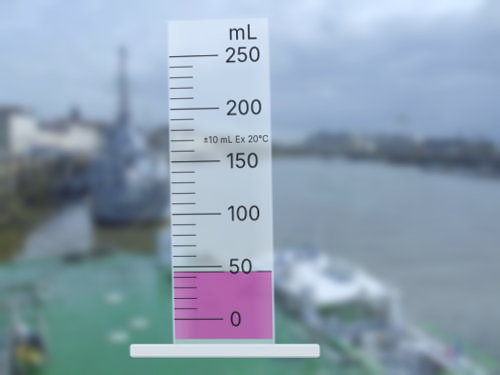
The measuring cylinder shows 45 mL
